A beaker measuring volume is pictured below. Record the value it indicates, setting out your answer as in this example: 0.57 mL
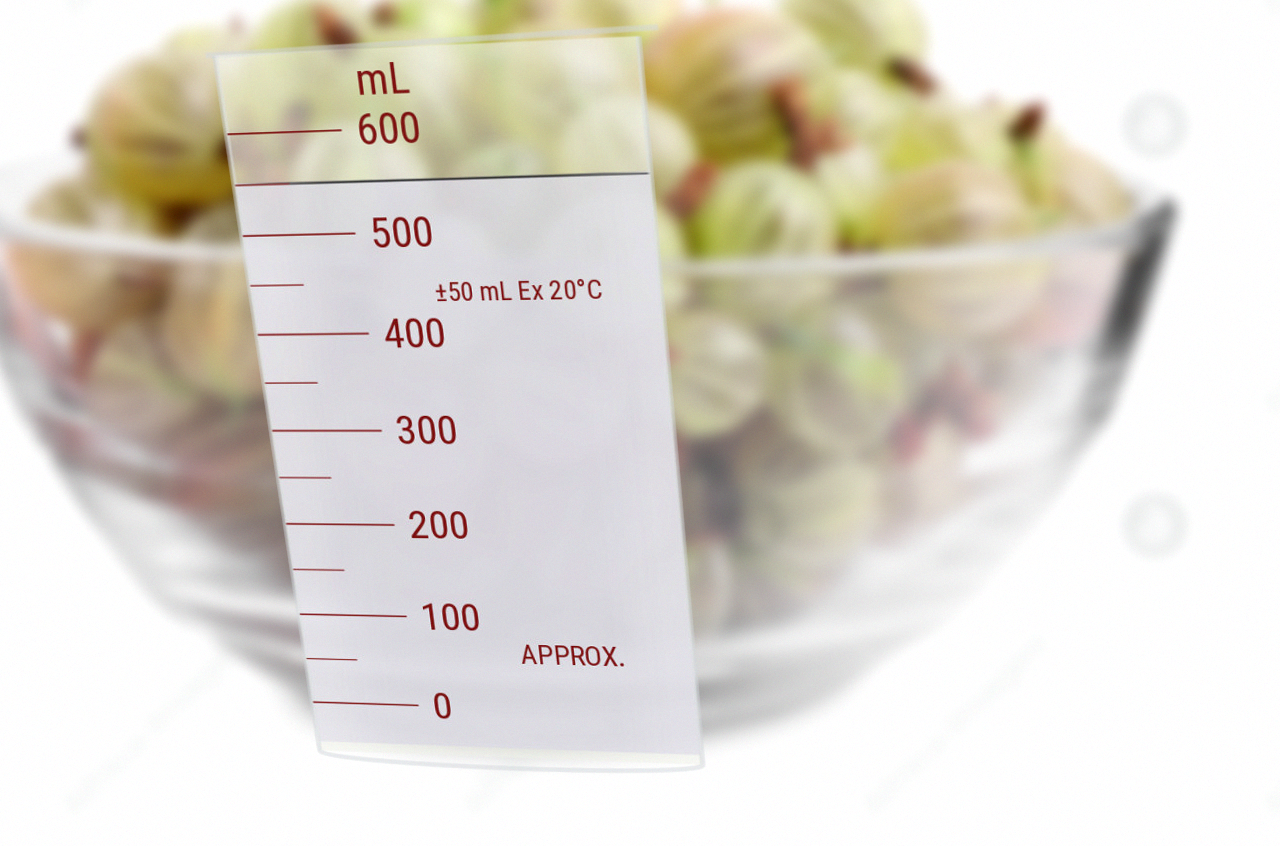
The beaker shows 550 mL
